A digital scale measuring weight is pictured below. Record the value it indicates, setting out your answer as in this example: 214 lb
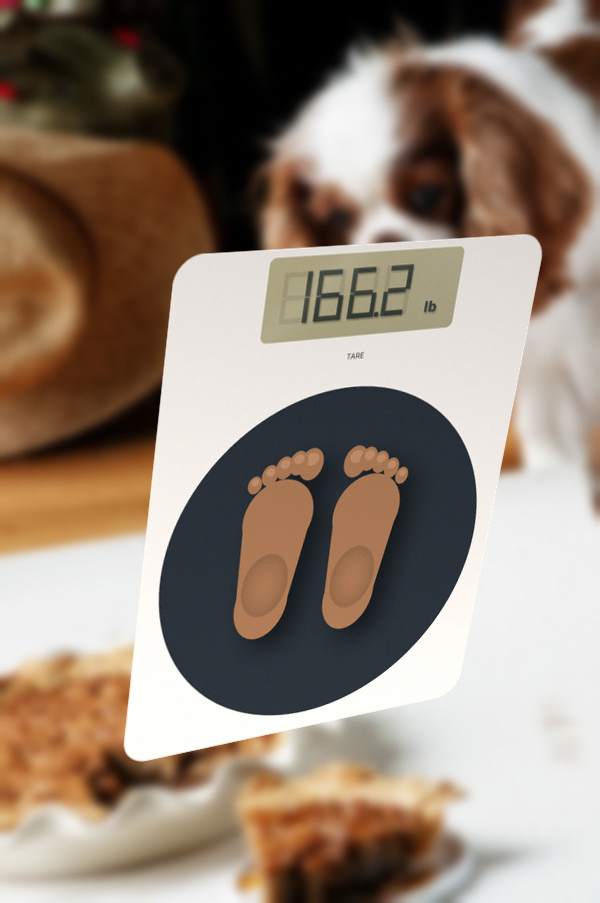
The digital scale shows 166.2 lb
